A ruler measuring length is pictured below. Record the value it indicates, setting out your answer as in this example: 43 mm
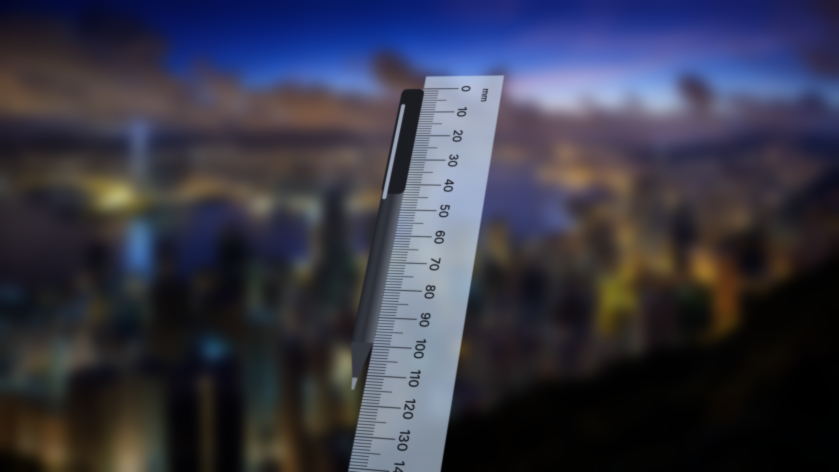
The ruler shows 115 mm
